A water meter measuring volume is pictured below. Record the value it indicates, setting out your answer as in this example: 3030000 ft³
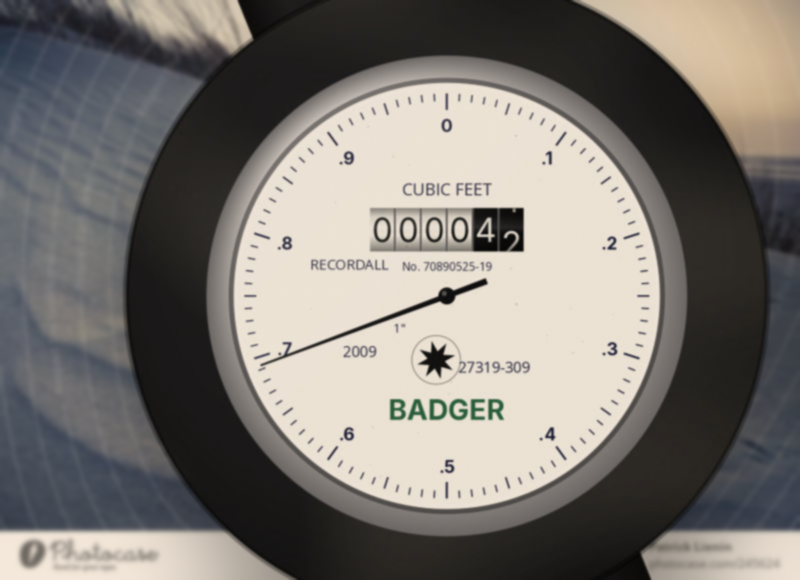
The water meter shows 41.69 ft³
